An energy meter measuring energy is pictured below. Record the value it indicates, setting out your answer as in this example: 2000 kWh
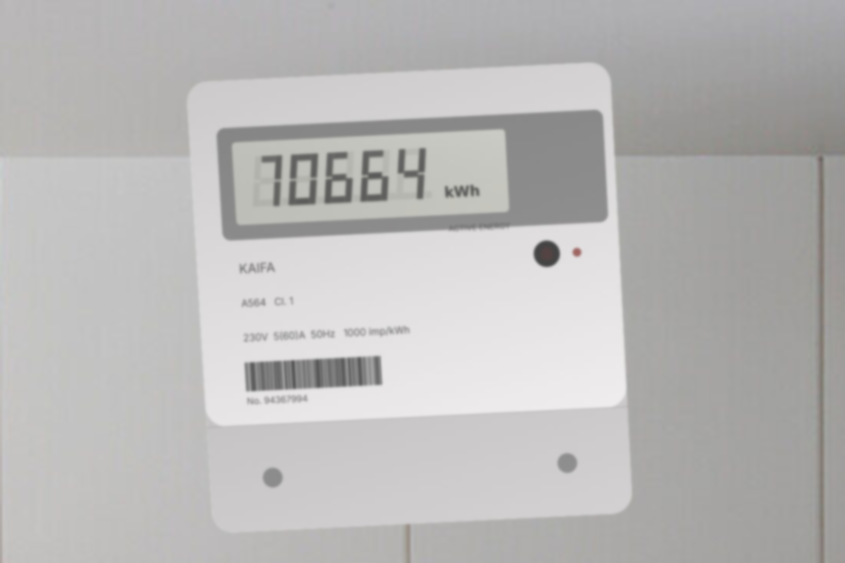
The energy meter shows 70664 kWh
